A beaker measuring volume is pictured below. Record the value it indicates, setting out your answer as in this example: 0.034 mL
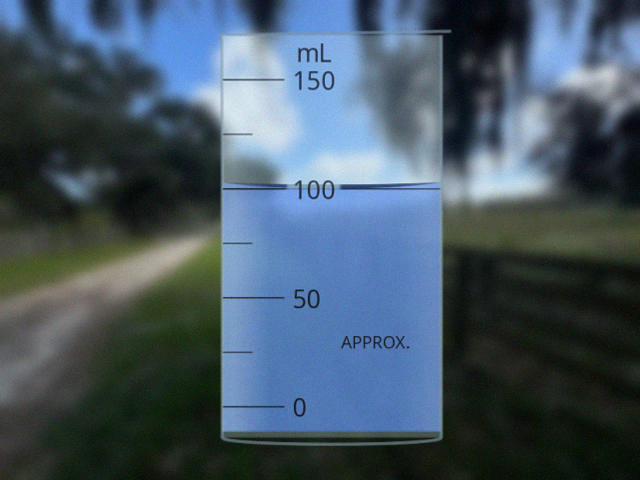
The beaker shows 100 mL
